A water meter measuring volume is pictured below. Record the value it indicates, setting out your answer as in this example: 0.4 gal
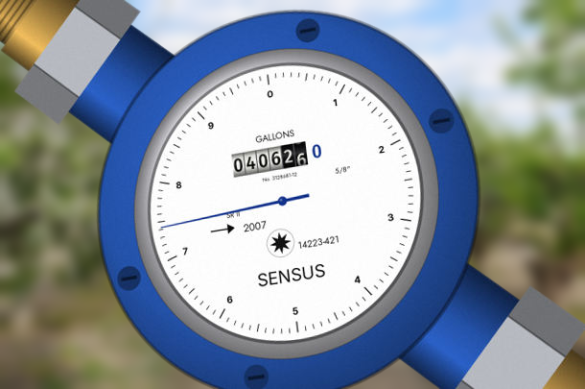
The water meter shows 406257.4 gal
